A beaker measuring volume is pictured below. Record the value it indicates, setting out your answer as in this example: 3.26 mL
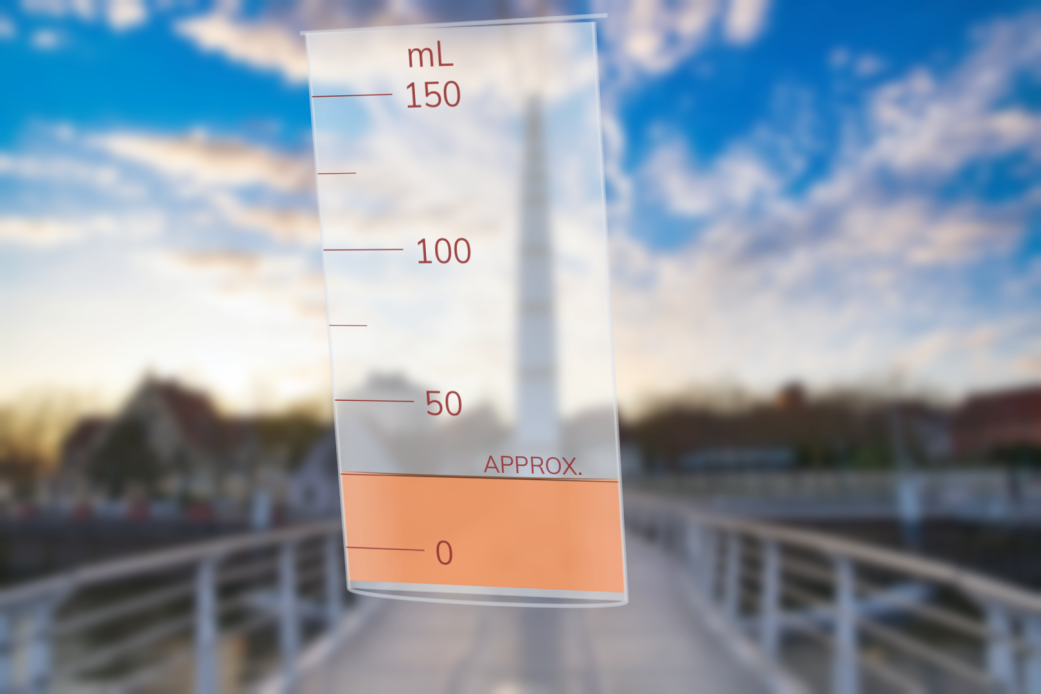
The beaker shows 25 mL
